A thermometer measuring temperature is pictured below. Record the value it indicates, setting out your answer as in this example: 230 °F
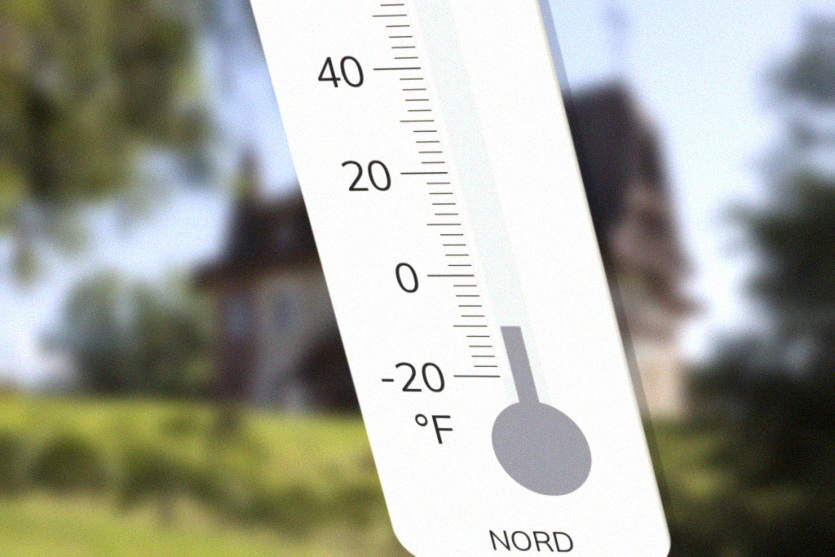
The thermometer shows -10 °F
